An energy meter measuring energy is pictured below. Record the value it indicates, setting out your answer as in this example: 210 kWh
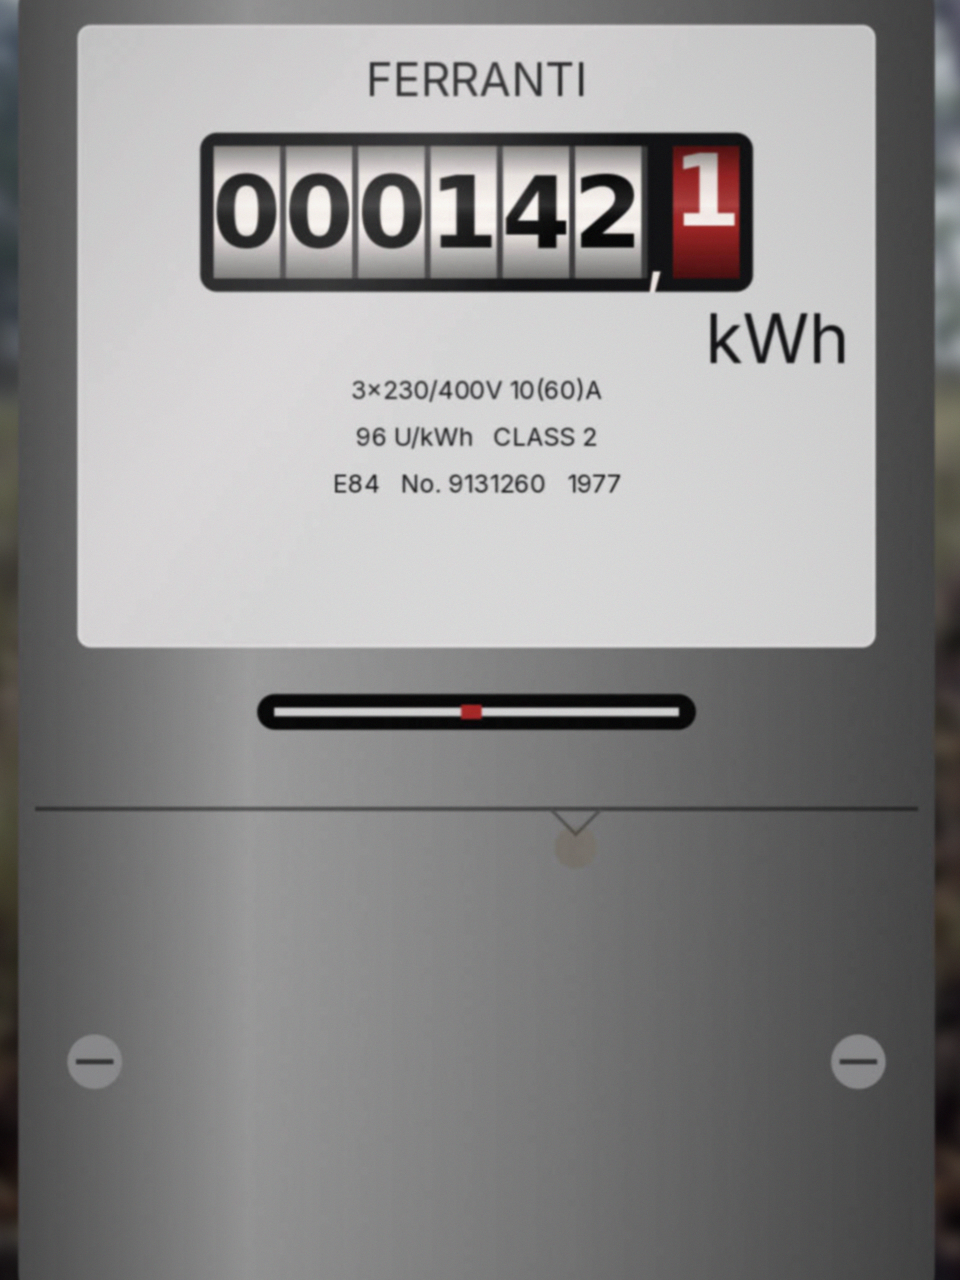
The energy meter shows 142.1 kWh
